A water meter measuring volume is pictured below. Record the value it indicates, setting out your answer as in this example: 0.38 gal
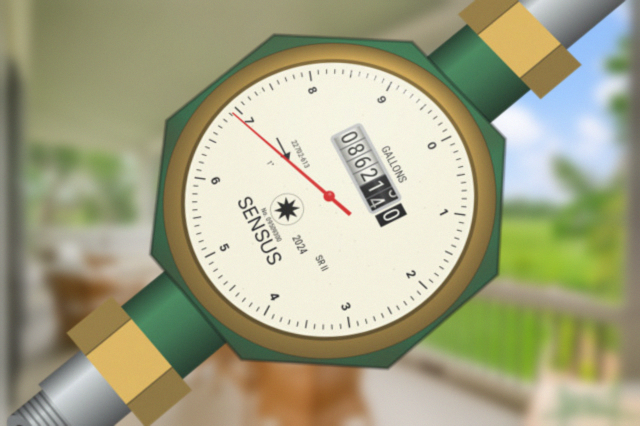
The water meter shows 862136.9 gal
